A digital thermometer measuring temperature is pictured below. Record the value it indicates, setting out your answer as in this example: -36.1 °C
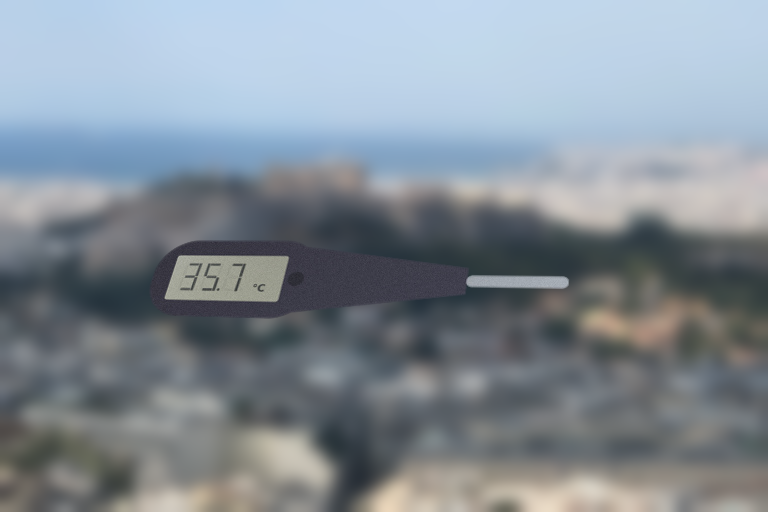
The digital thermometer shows 35.7 °C
